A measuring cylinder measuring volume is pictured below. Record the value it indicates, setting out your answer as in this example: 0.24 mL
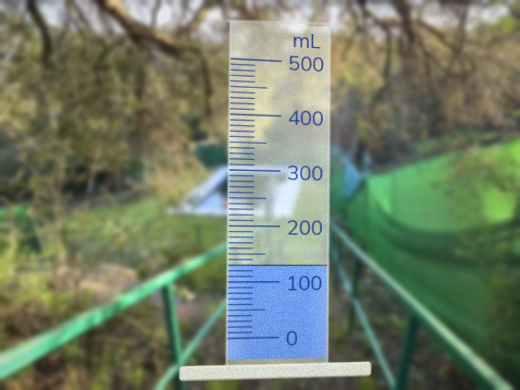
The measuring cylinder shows 130 mL
